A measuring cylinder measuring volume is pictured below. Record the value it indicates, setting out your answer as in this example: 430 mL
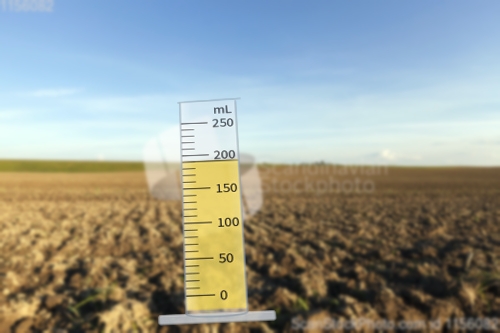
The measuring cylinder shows 190 mL
